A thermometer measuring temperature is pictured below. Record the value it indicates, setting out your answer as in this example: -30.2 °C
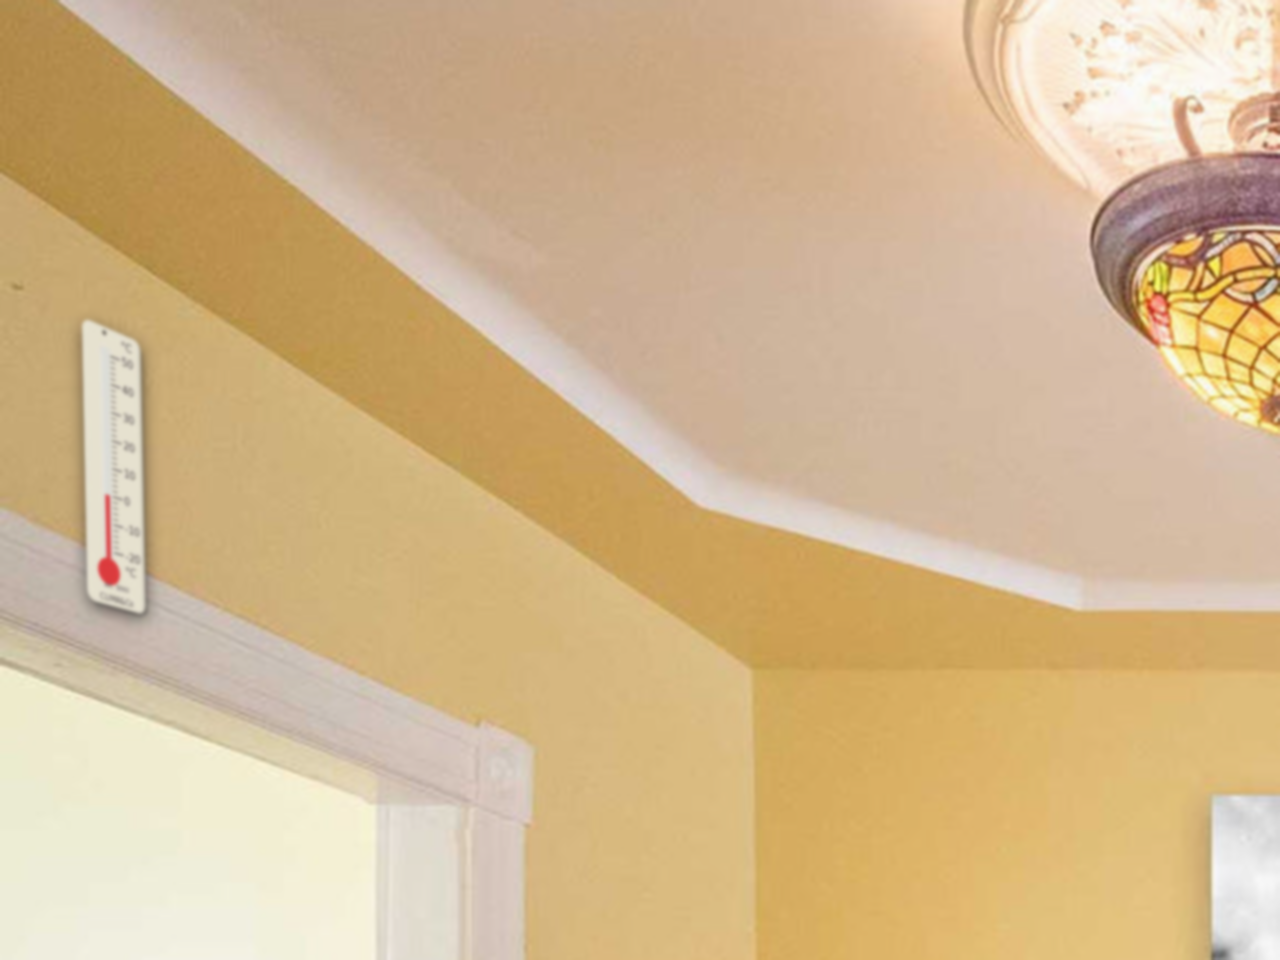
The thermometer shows 0 °C
